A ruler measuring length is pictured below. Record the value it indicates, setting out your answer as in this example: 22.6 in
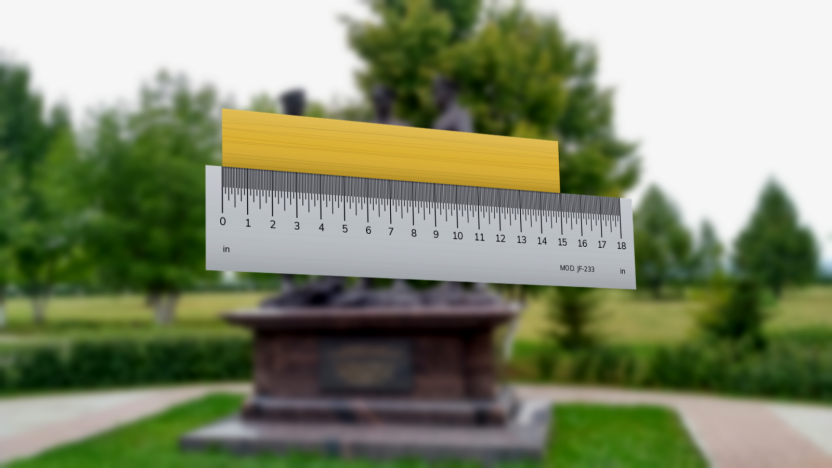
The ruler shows 15 in
